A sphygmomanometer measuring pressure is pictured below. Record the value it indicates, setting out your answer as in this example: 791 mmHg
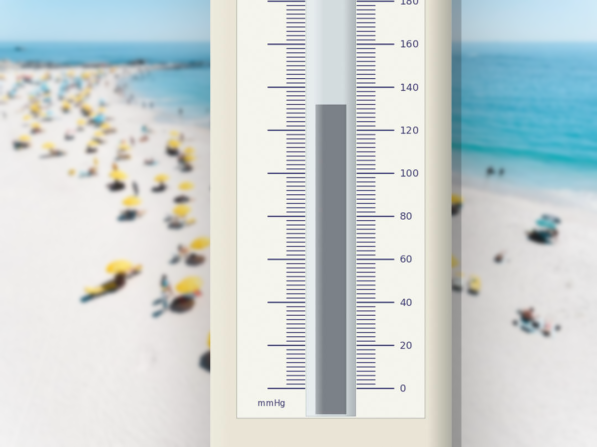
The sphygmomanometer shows 132 mmHg
